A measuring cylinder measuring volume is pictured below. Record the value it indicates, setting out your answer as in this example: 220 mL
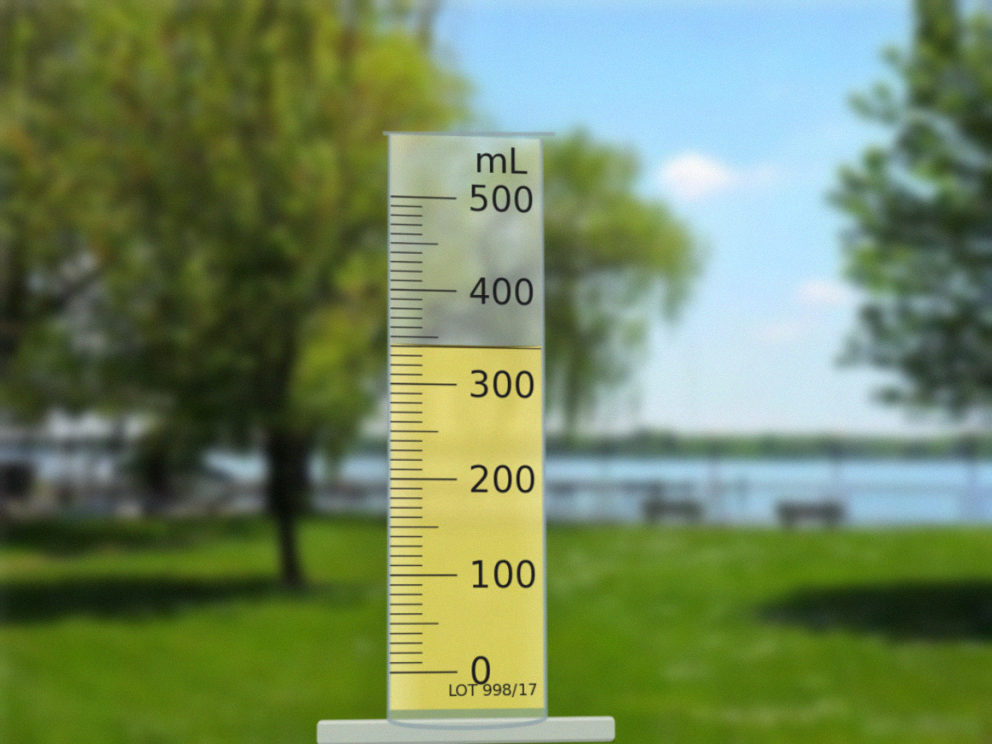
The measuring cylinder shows 340 mL
